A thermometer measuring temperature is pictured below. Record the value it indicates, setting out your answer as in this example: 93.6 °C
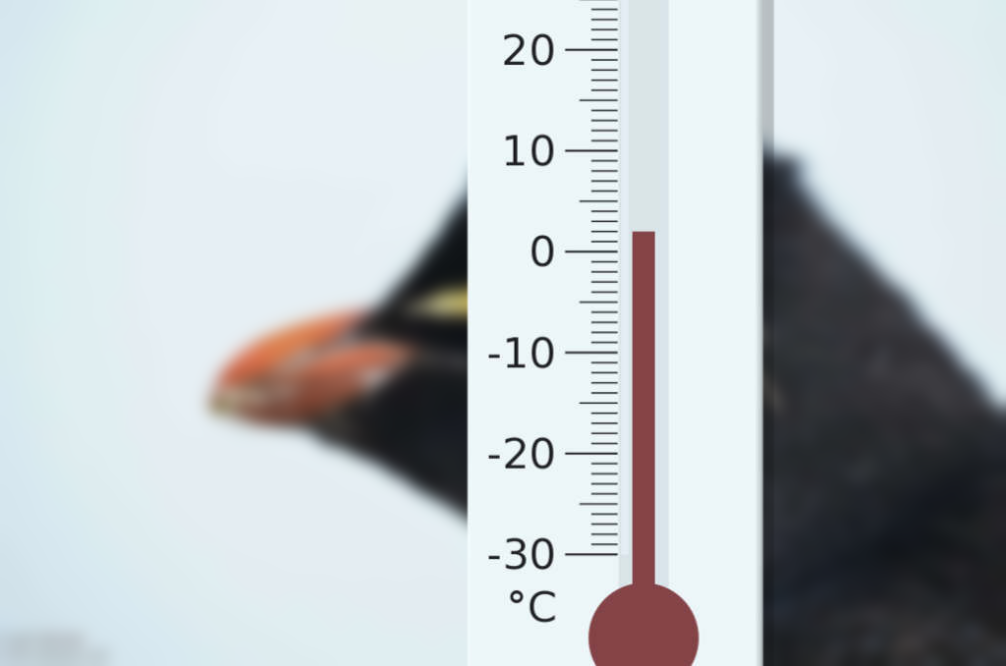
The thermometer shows 2 °C
